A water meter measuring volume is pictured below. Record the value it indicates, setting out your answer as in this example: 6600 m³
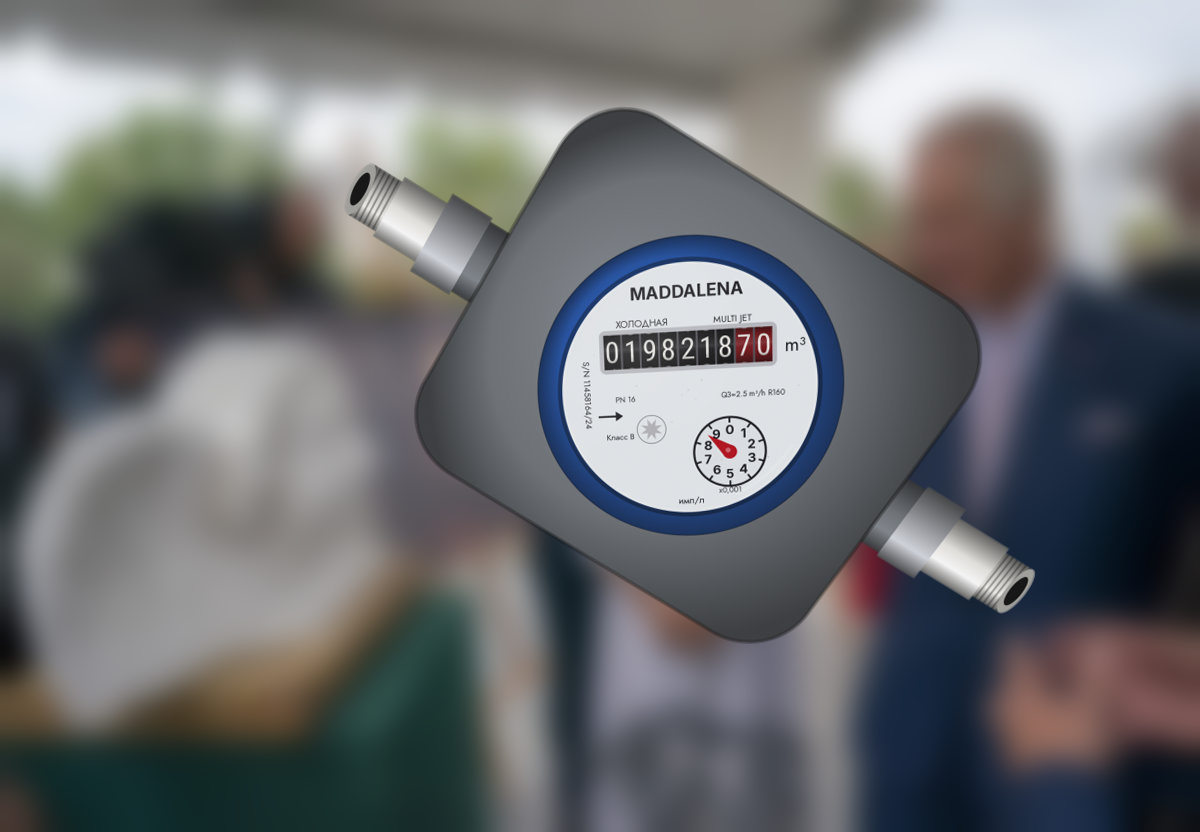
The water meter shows 198218.708 m³
